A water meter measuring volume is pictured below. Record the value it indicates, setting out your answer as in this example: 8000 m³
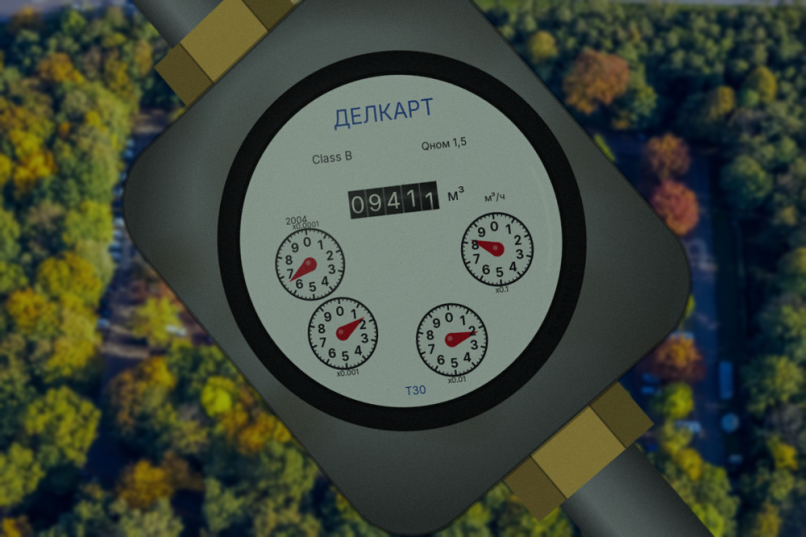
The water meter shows 9410.8216 m³
